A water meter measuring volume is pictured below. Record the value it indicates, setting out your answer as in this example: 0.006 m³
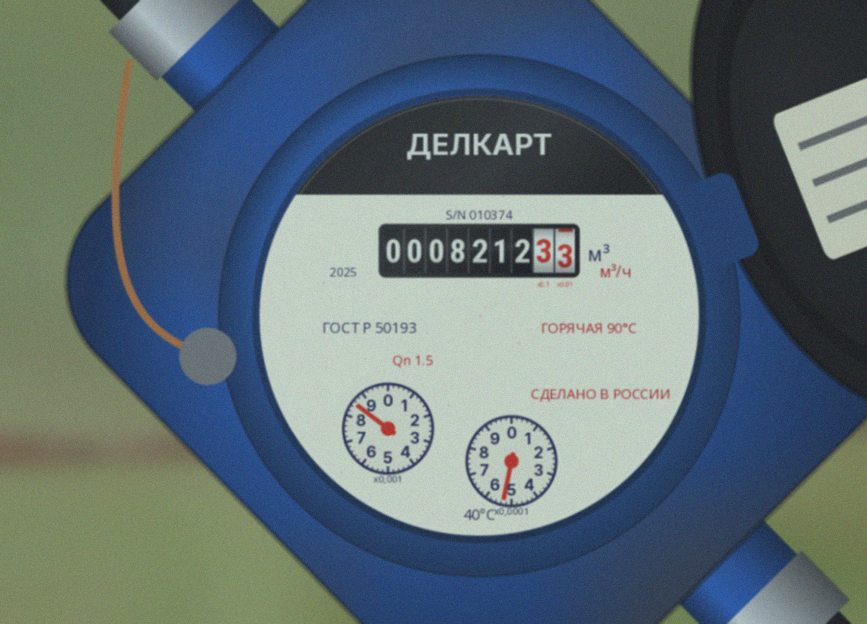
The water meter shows 8212.3285 m³
